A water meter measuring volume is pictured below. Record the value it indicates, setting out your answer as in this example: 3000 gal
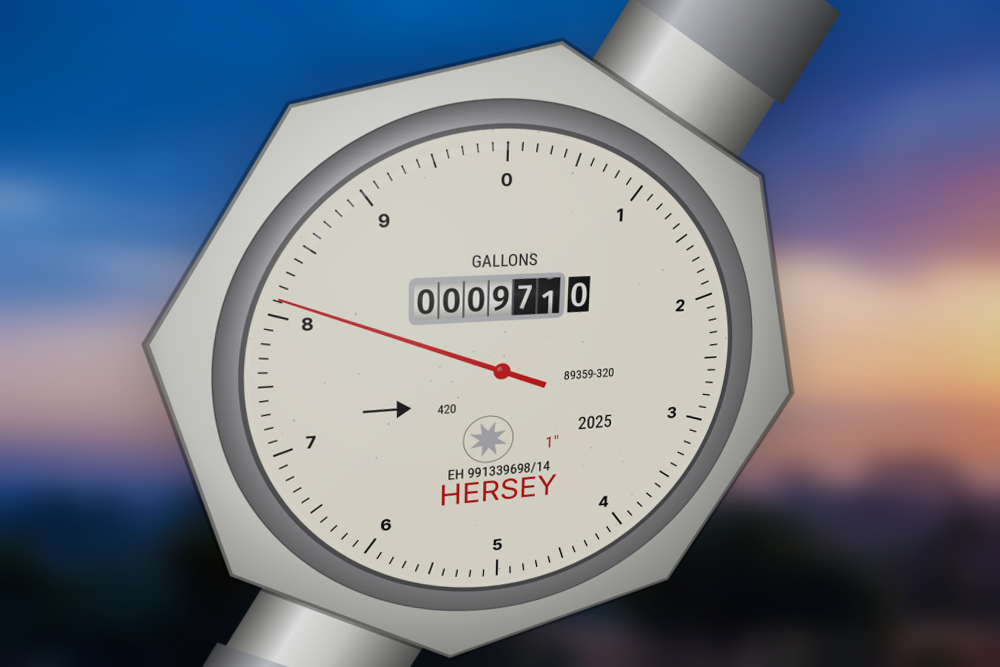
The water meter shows 9708.1 gal
